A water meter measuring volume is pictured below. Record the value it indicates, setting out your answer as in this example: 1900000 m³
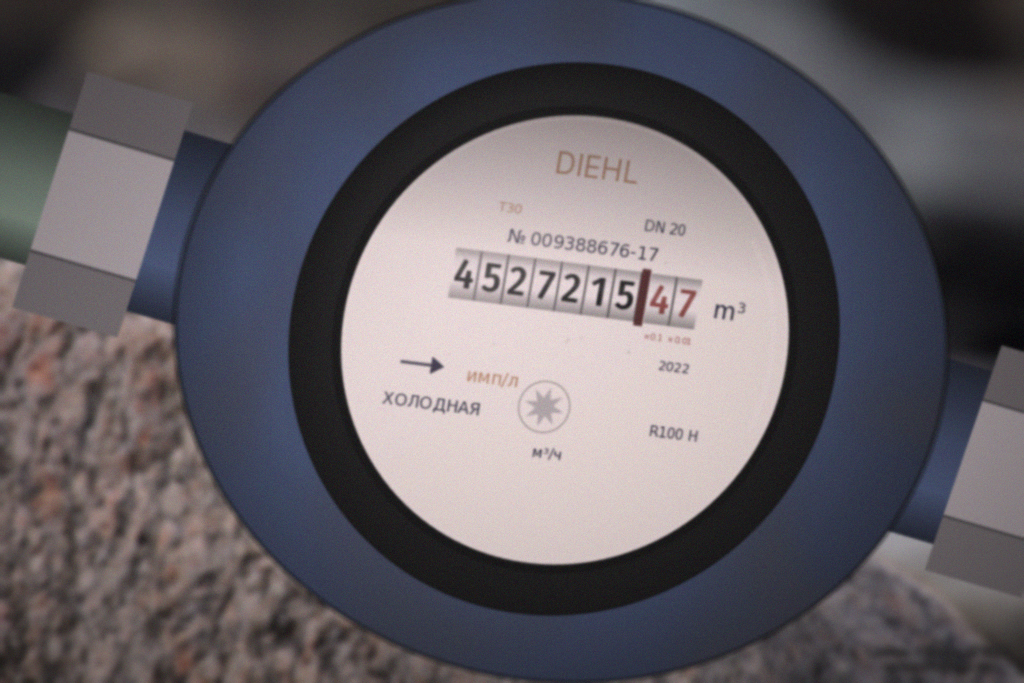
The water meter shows 4527215.47 m³
